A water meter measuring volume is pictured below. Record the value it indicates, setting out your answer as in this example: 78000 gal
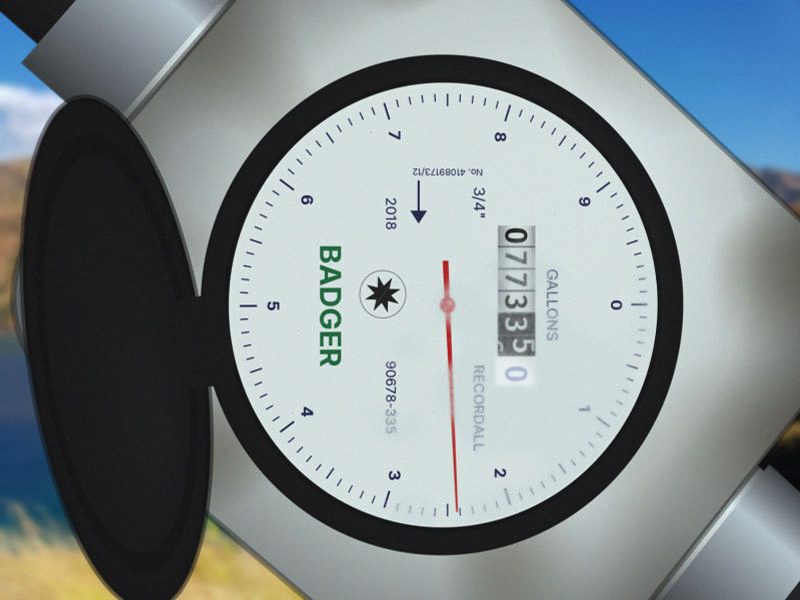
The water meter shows 773352.4 gal
